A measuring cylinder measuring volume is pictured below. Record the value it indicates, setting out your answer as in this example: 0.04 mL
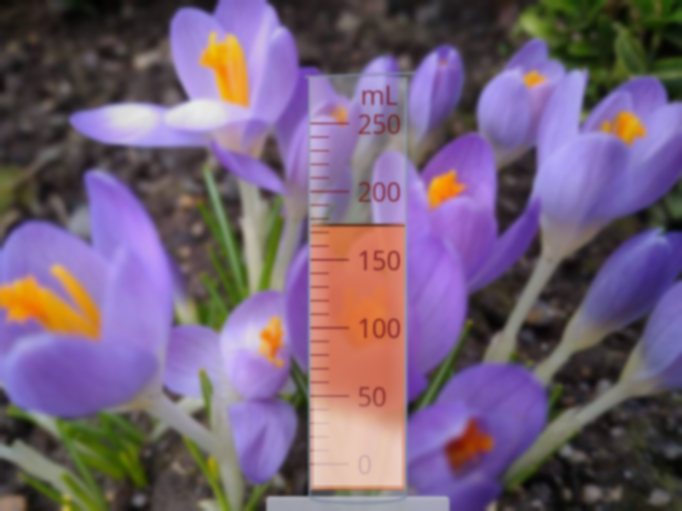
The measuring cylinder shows 175 mL
